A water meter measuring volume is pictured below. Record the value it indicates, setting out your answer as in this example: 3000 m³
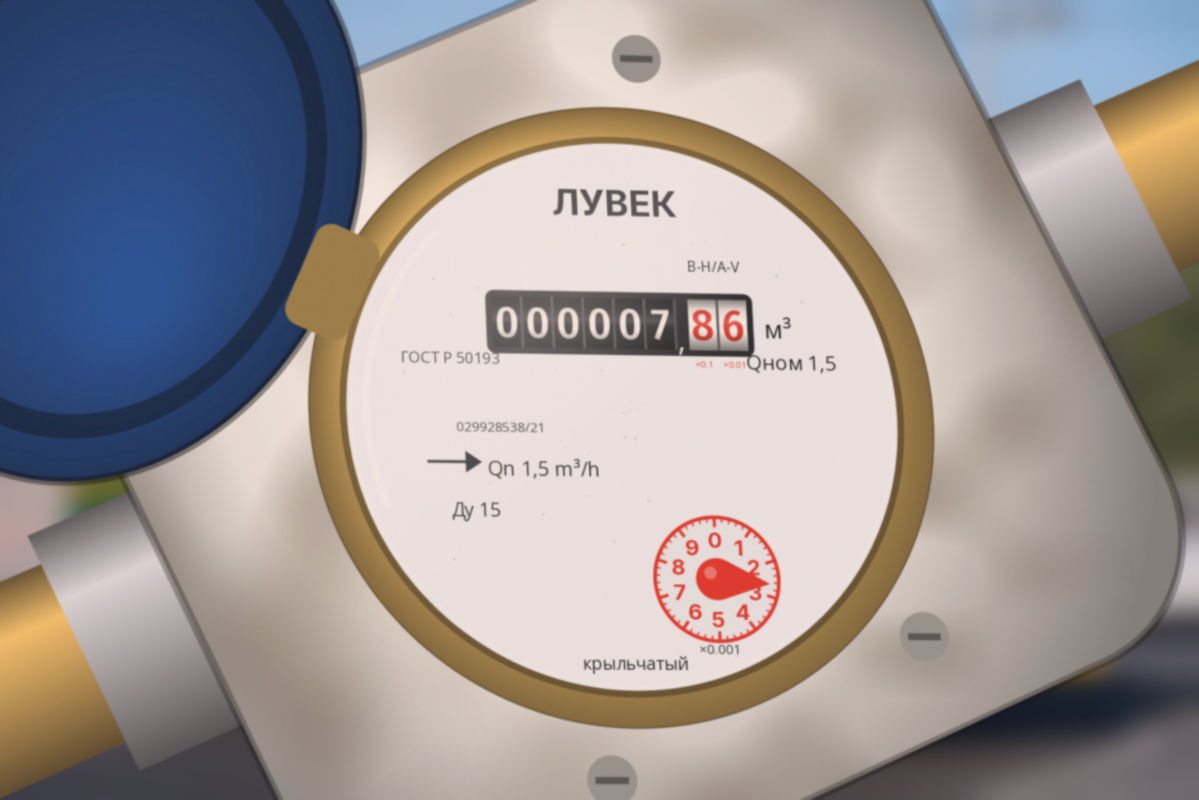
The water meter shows 7.862 m³
